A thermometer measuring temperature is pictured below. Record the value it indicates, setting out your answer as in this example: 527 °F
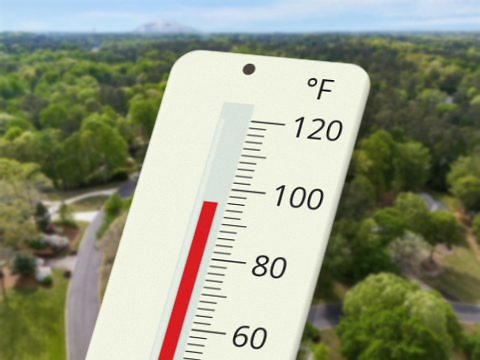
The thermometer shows 96 °F
